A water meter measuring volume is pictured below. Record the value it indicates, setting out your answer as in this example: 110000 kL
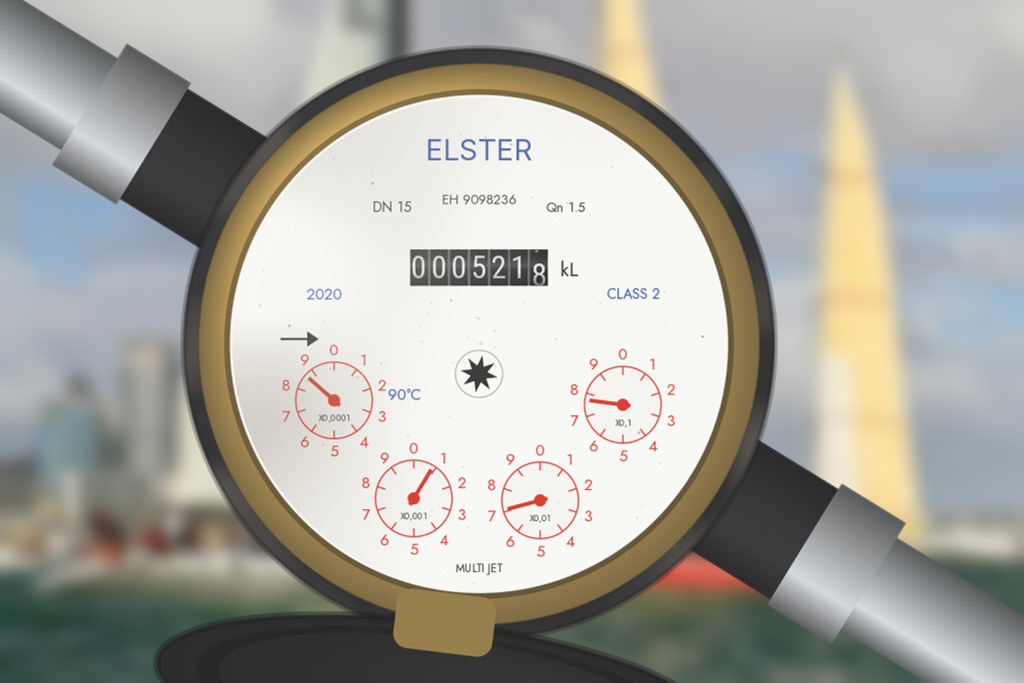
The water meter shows 5217.7708 kL
